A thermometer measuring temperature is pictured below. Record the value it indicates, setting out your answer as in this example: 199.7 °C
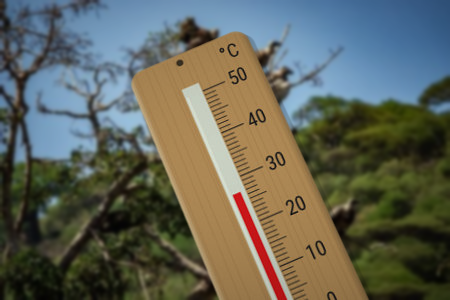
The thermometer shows 27 °C
